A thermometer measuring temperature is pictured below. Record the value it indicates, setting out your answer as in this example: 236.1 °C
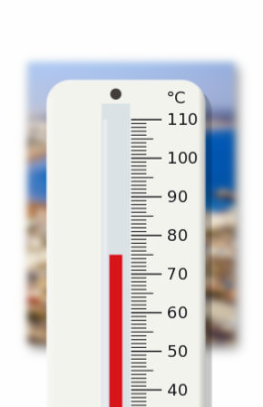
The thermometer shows 75 °C
